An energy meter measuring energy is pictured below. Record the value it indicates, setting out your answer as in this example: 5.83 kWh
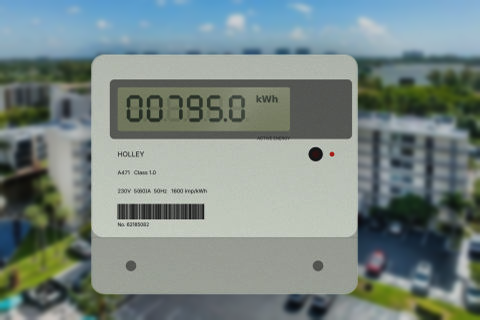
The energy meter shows 795.0 kWh
